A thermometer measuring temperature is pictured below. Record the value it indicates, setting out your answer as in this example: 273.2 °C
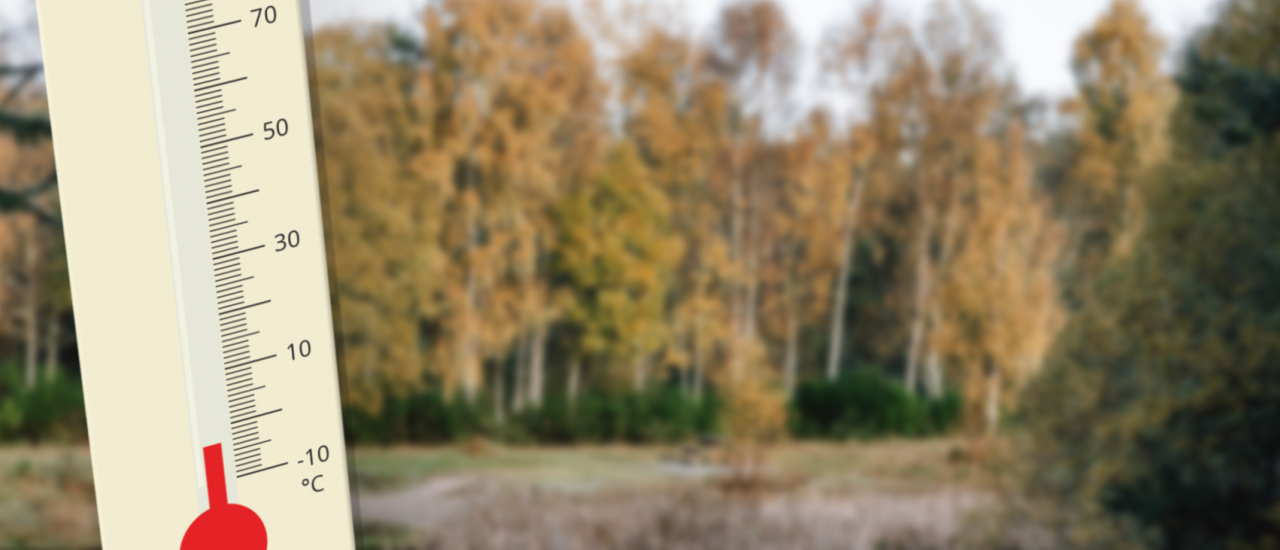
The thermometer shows -3 °C
